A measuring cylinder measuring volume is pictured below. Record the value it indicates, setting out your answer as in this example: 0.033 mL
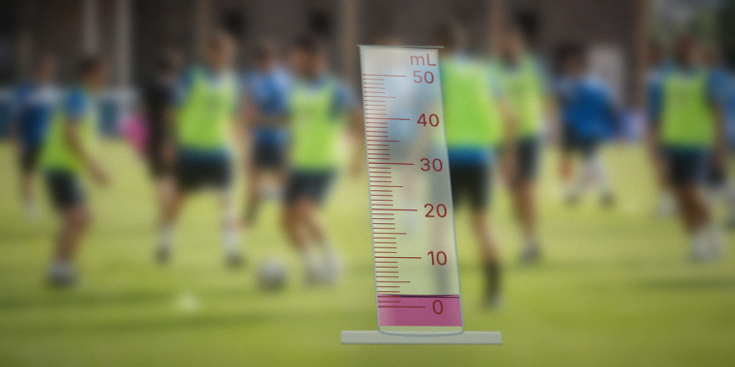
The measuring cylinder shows 2 mL
